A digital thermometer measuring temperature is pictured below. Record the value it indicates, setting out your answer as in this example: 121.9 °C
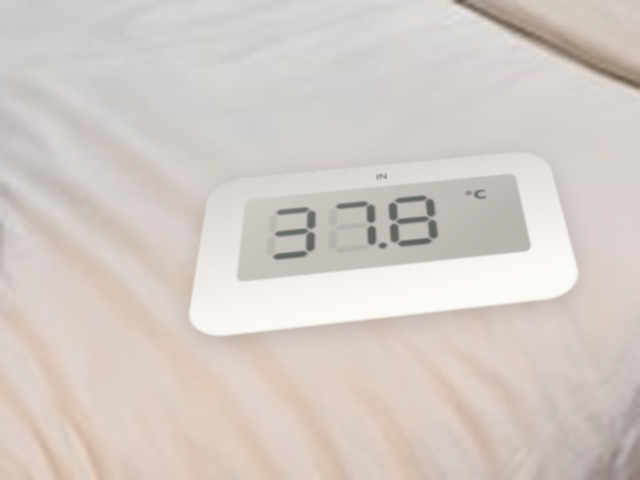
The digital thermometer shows 37.8 °C
